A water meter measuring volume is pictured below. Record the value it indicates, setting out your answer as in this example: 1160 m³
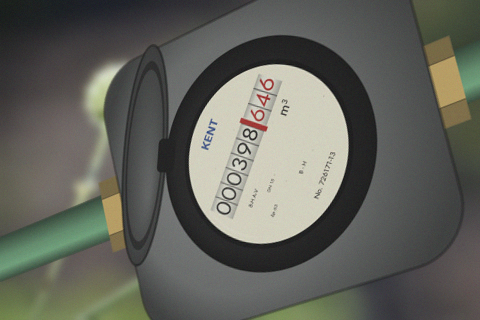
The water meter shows 398.646 m³
